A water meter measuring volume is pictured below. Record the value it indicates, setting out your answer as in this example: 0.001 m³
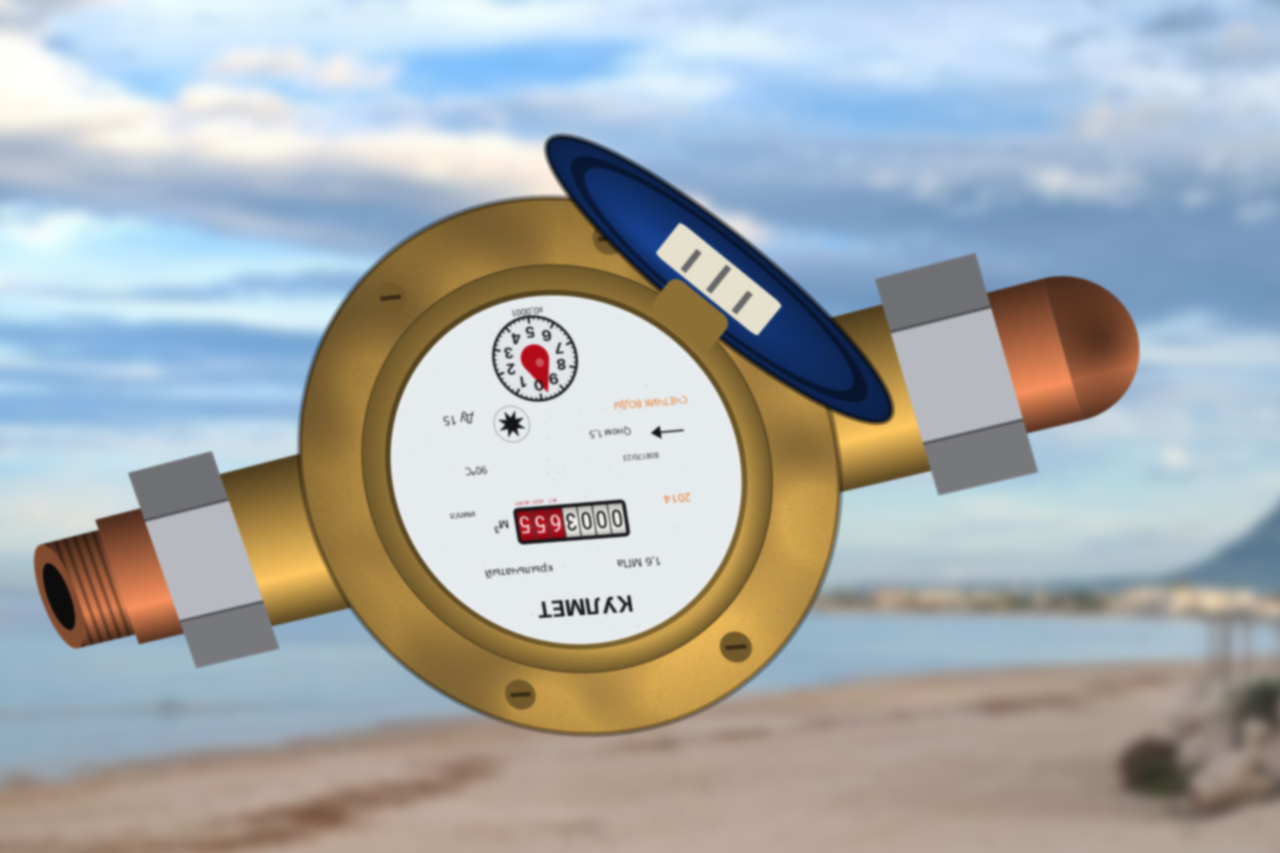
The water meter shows 3.6549 m³
